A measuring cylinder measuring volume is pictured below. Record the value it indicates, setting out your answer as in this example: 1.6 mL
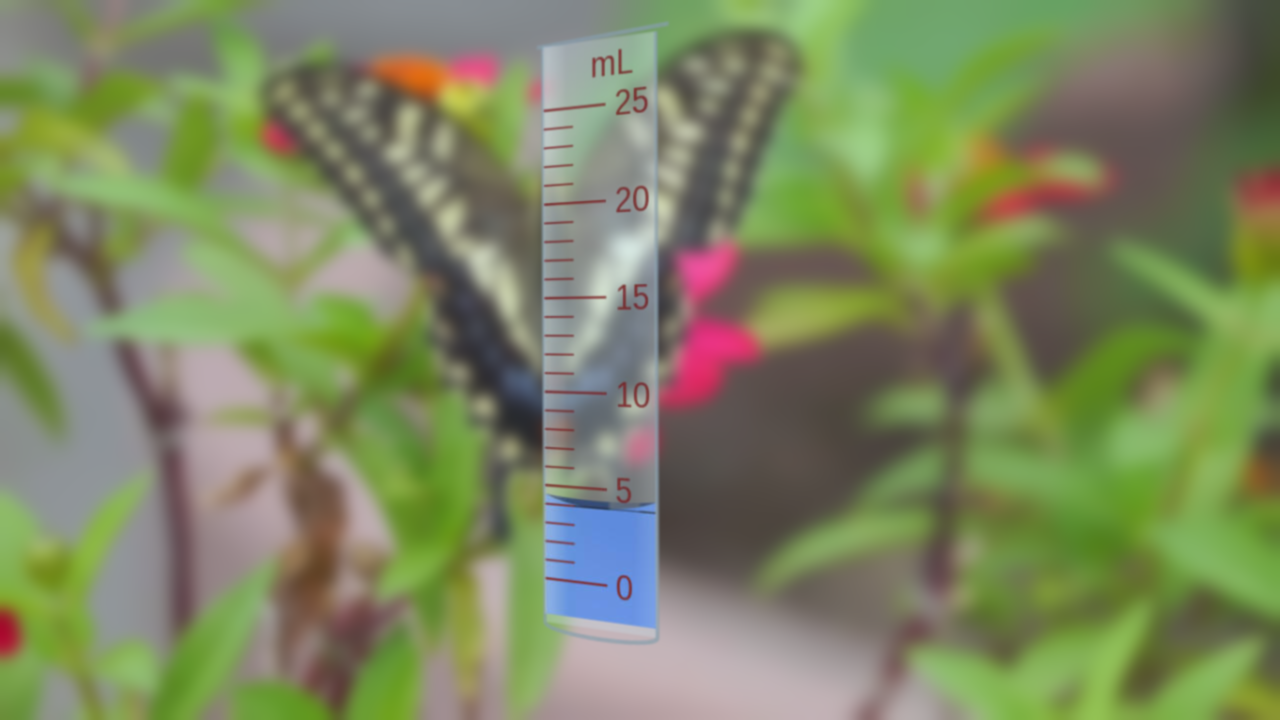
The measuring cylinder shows 4 mL
